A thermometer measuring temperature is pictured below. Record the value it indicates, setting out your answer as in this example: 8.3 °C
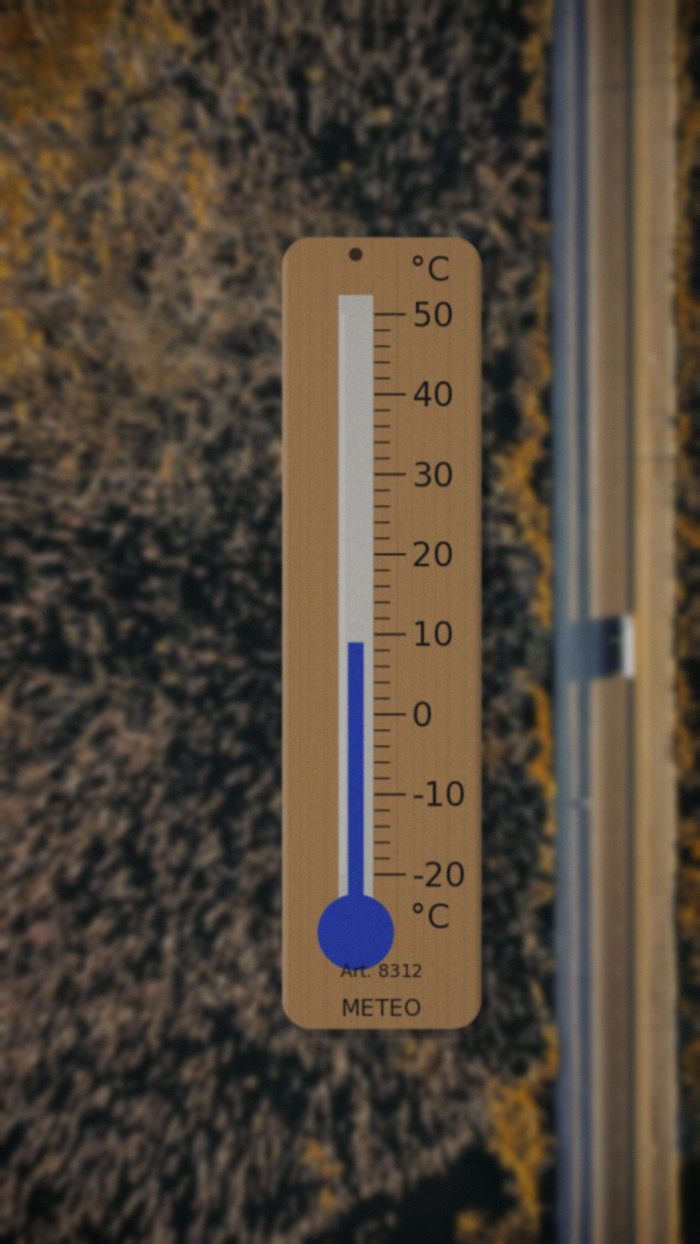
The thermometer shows 9 °C
